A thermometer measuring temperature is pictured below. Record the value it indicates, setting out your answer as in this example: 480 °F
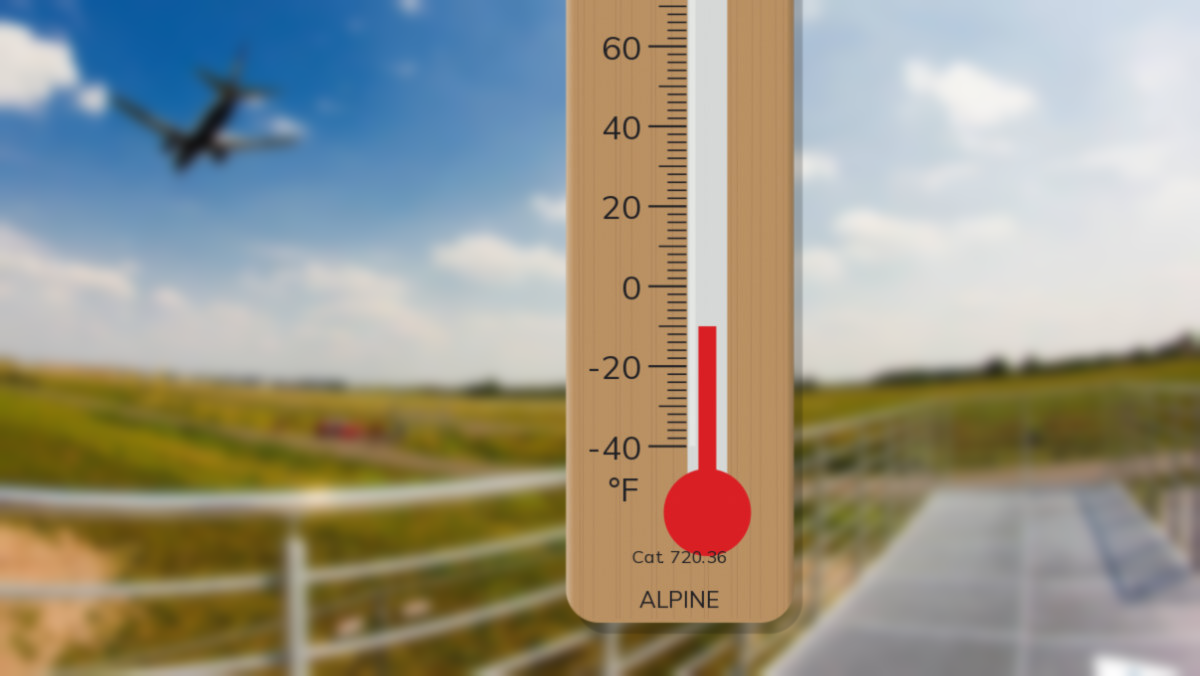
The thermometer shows -10 °F
